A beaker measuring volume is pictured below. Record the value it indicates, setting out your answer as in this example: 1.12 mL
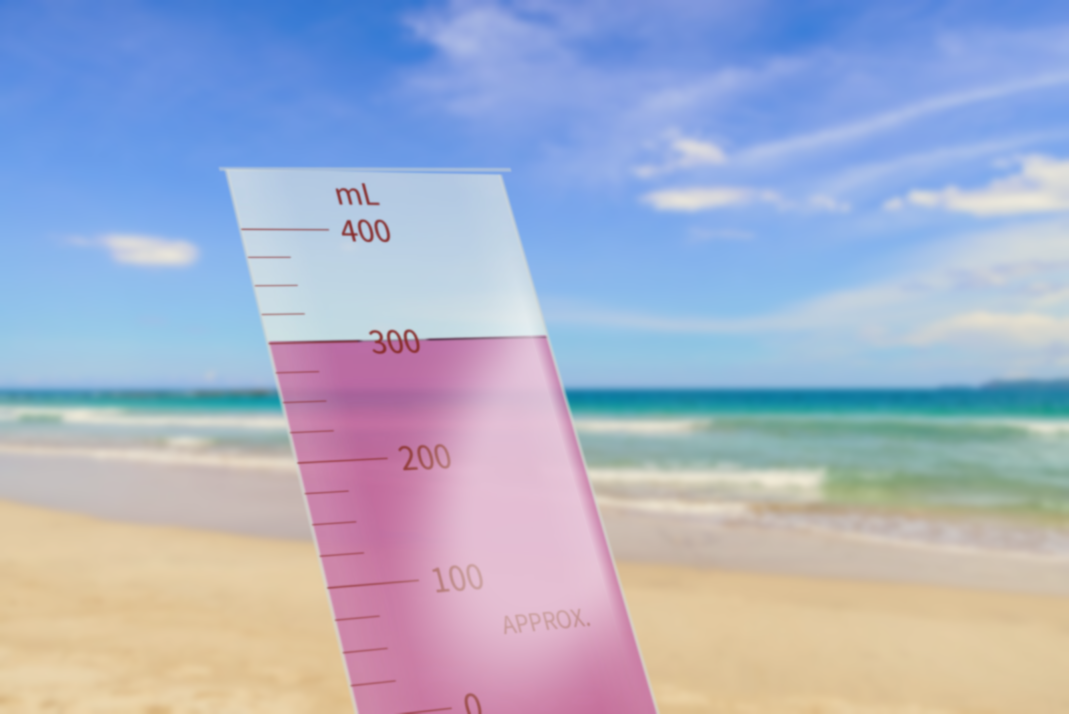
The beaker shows 300 mL
